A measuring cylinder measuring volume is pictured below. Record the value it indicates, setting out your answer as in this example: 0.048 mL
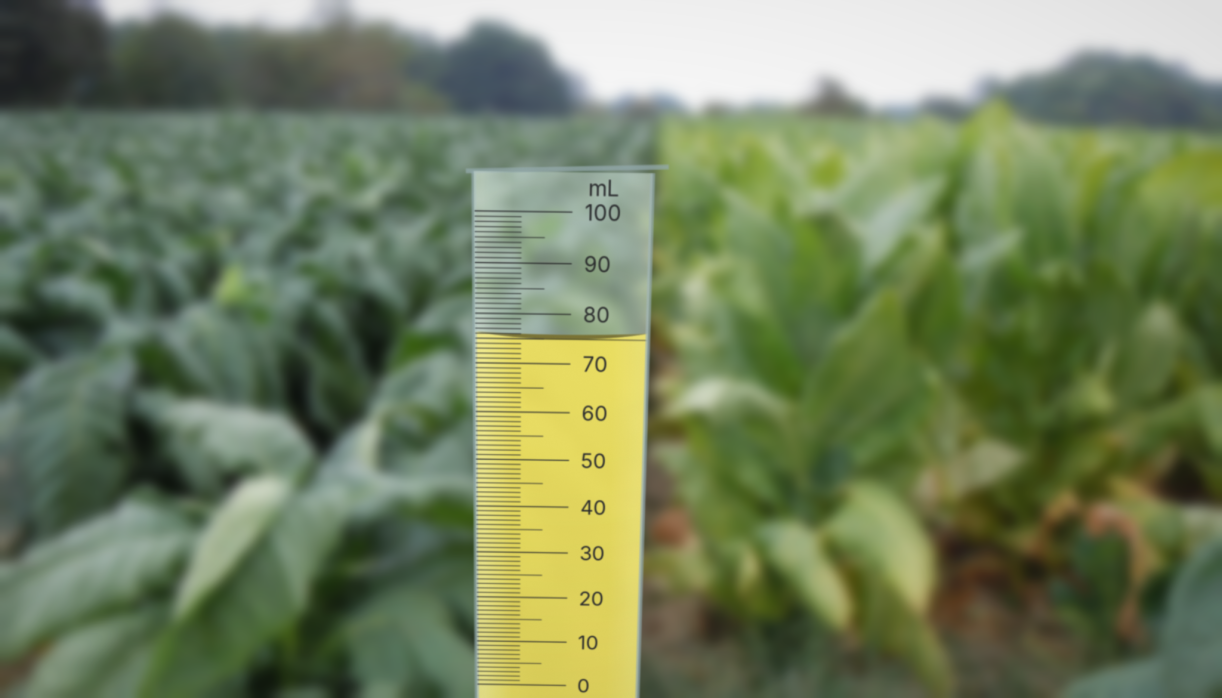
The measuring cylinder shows 75 mL
